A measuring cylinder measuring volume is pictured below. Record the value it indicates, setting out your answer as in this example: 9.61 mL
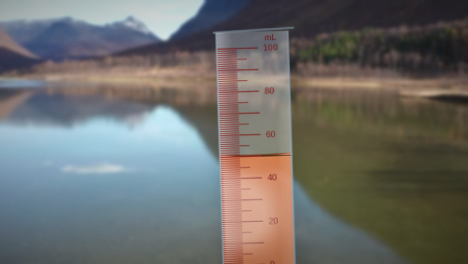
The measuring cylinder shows 50 mL
